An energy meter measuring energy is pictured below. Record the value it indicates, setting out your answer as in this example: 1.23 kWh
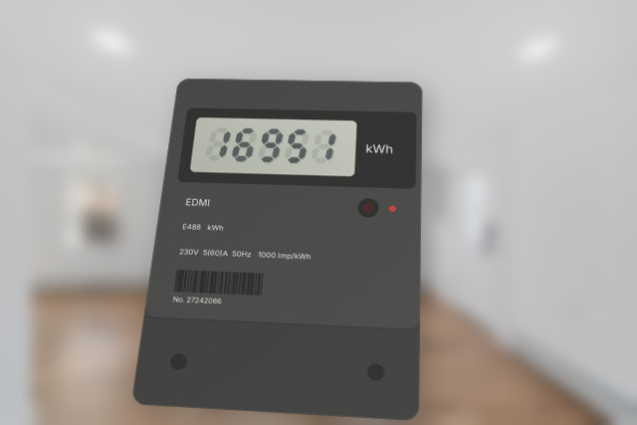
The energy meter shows 16951 kWh
